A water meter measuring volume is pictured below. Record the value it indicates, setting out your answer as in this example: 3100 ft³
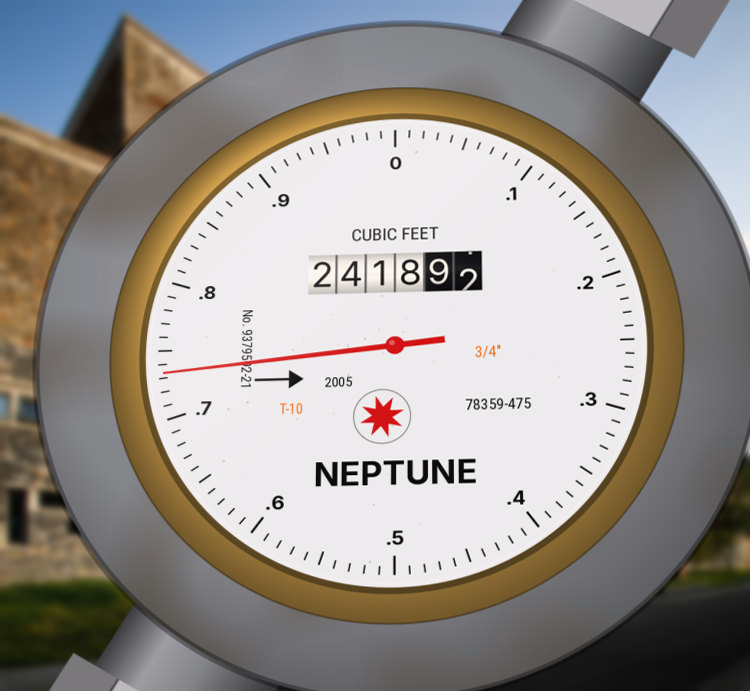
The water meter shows 241891.73 ft³
